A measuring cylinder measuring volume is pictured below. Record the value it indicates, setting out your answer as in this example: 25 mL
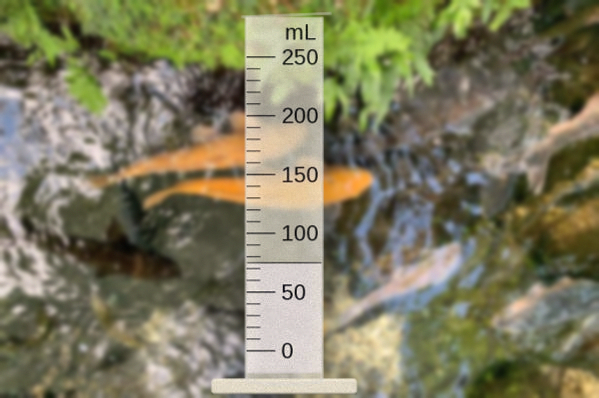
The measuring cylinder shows 75 mL
